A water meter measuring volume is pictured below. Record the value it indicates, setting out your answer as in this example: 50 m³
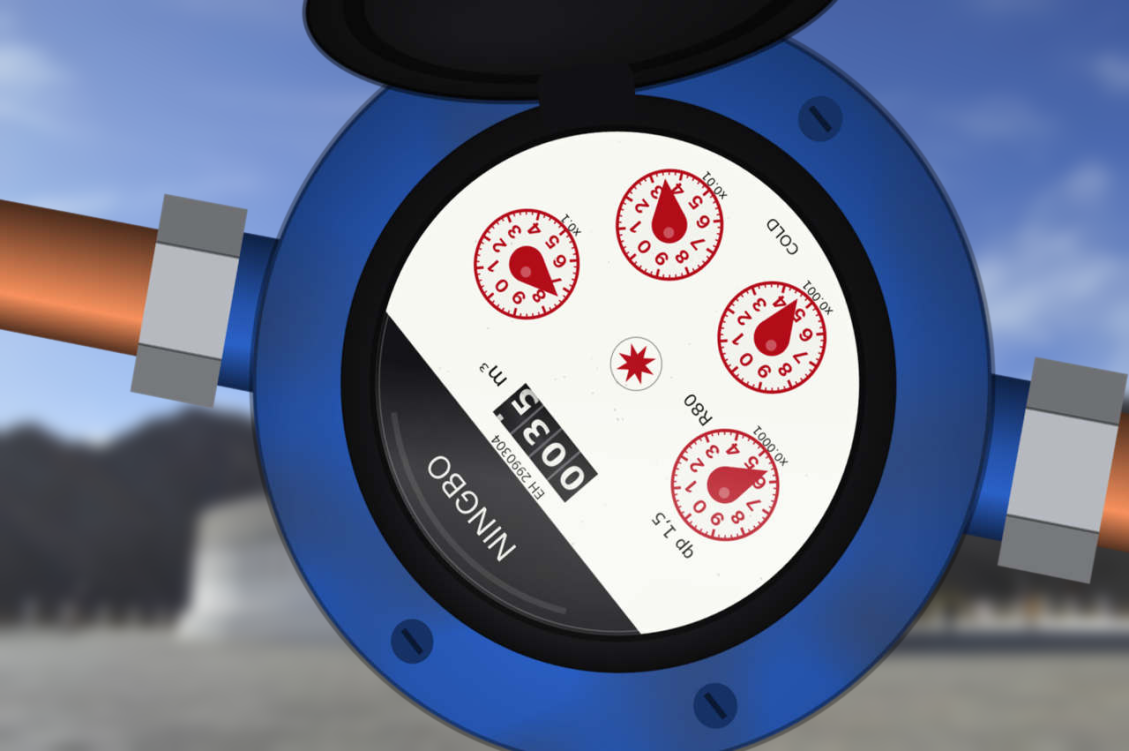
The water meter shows 34.7345 m³
